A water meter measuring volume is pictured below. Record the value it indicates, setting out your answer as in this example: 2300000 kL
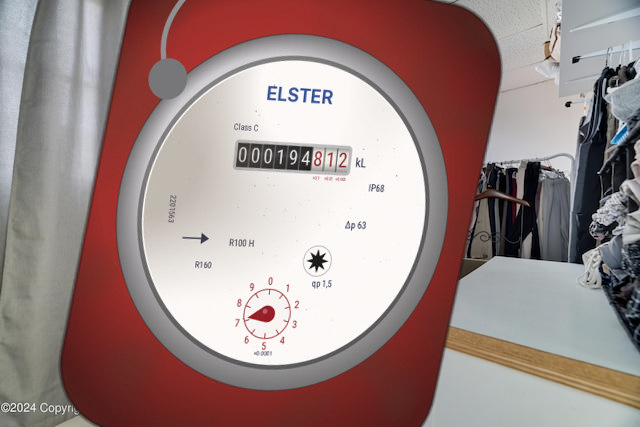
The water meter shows 194.8127 kL
